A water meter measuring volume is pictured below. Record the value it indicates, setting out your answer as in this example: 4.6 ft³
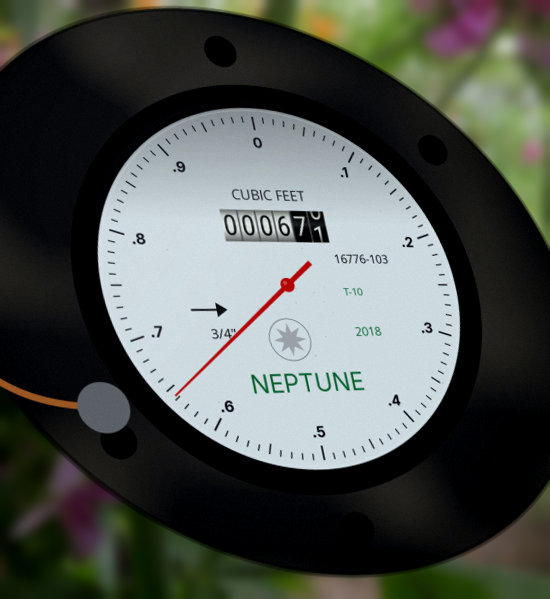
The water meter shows 670.64 ft³
